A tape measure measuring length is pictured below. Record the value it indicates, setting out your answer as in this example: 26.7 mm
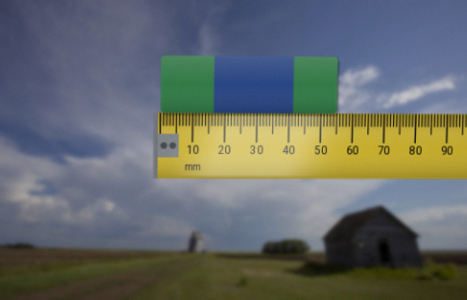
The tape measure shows 55 mm
